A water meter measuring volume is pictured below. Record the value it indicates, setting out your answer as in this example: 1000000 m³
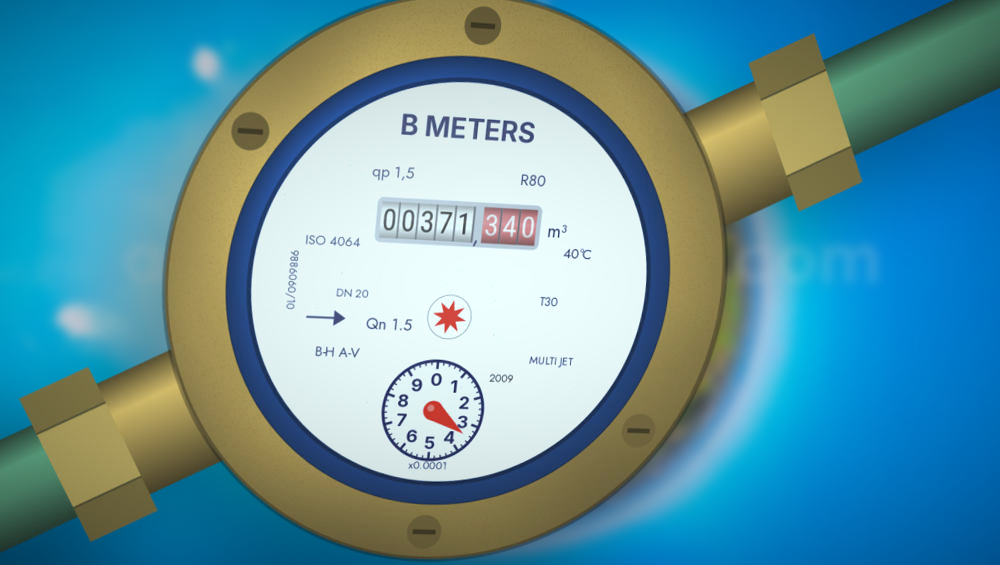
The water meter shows 371.3403 m³
